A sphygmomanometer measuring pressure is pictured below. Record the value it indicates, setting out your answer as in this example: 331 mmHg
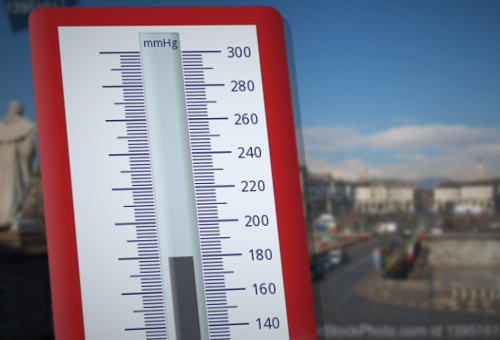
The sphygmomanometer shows 180 mmHg
